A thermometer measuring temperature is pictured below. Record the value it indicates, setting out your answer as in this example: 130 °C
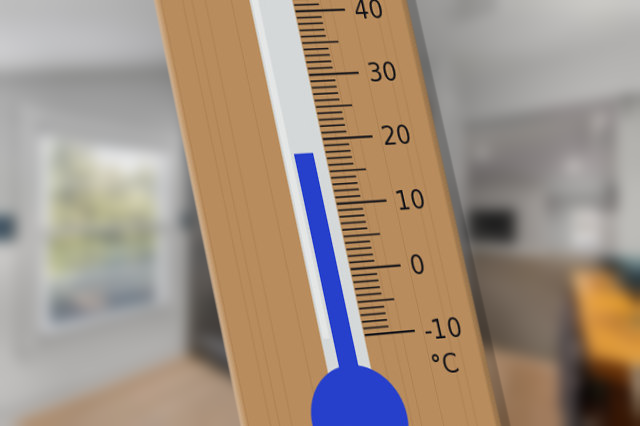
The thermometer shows 18 °C
